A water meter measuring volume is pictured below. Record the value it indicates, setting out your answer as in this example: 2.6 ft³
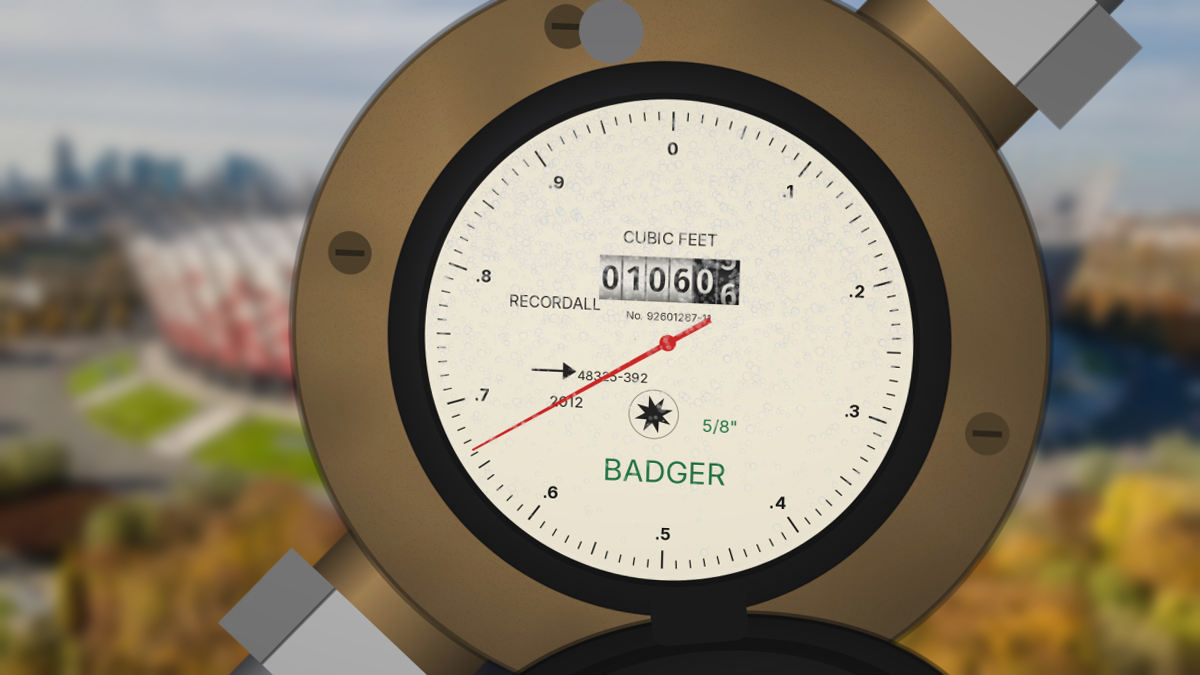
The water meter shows 10605.66 ft³
